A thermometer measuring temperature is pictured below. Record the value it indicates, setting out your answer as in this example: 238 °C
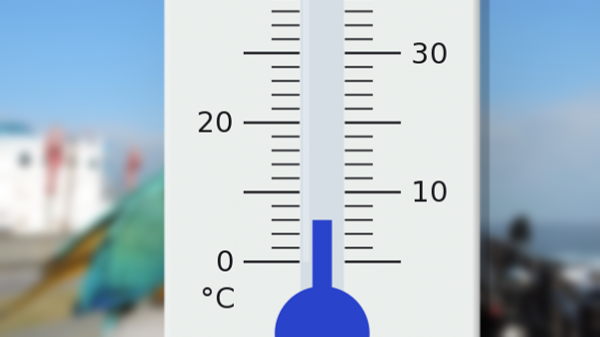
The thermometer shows 6 °C
